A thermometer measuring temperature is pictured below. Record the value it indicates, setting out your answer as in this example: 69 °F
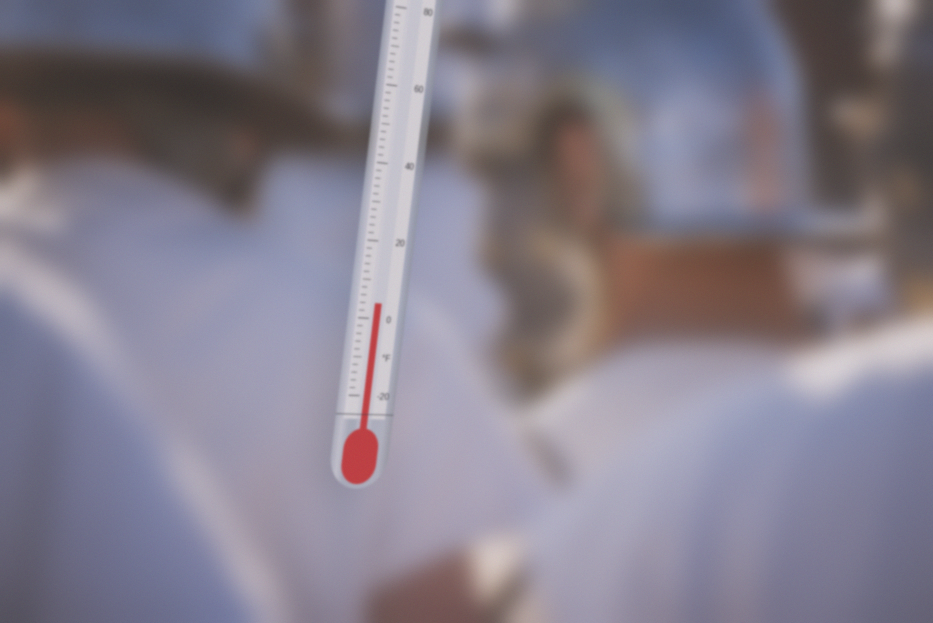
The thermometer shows 4 °F
